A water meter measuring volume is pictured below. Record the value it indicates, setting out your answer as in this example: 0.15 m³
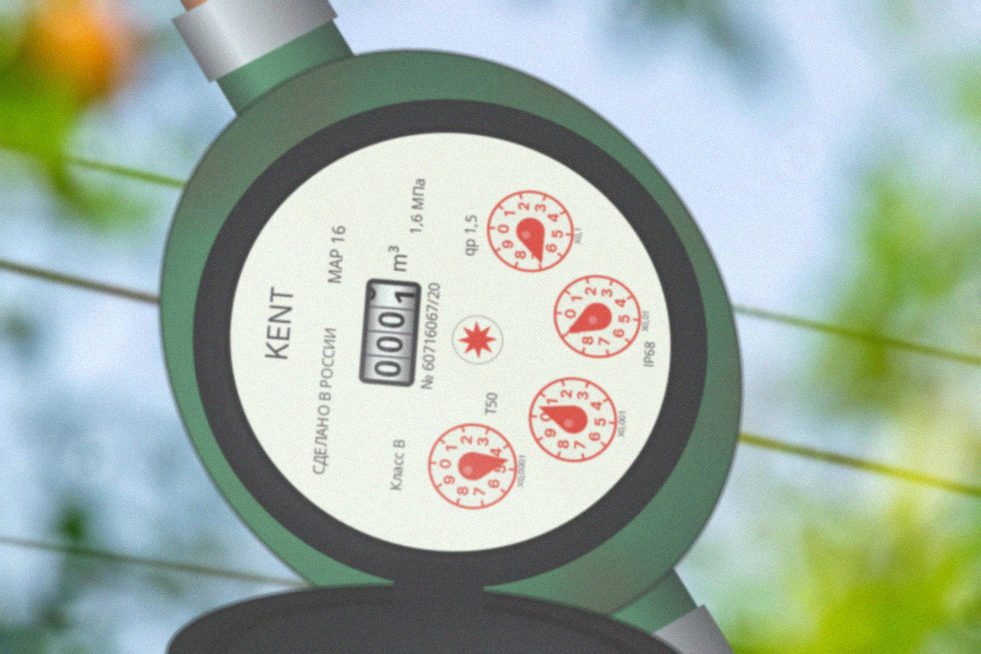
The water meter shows 0.6904 m³
